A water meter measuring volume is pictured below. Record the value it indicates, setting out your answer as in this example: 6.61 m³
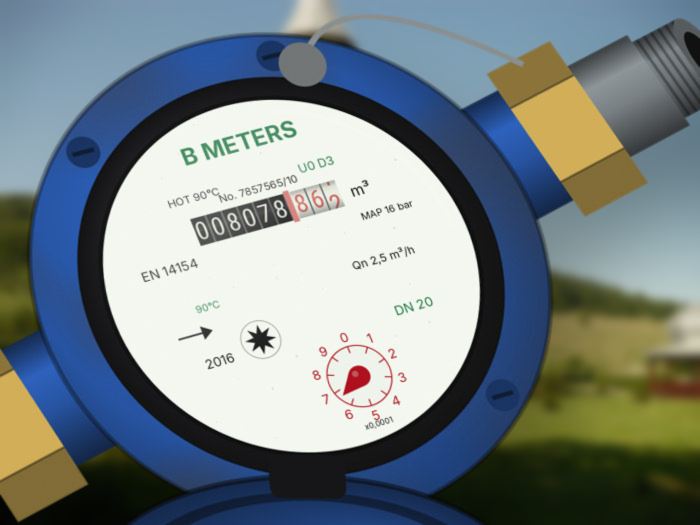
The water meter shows 8078.8616 m³
